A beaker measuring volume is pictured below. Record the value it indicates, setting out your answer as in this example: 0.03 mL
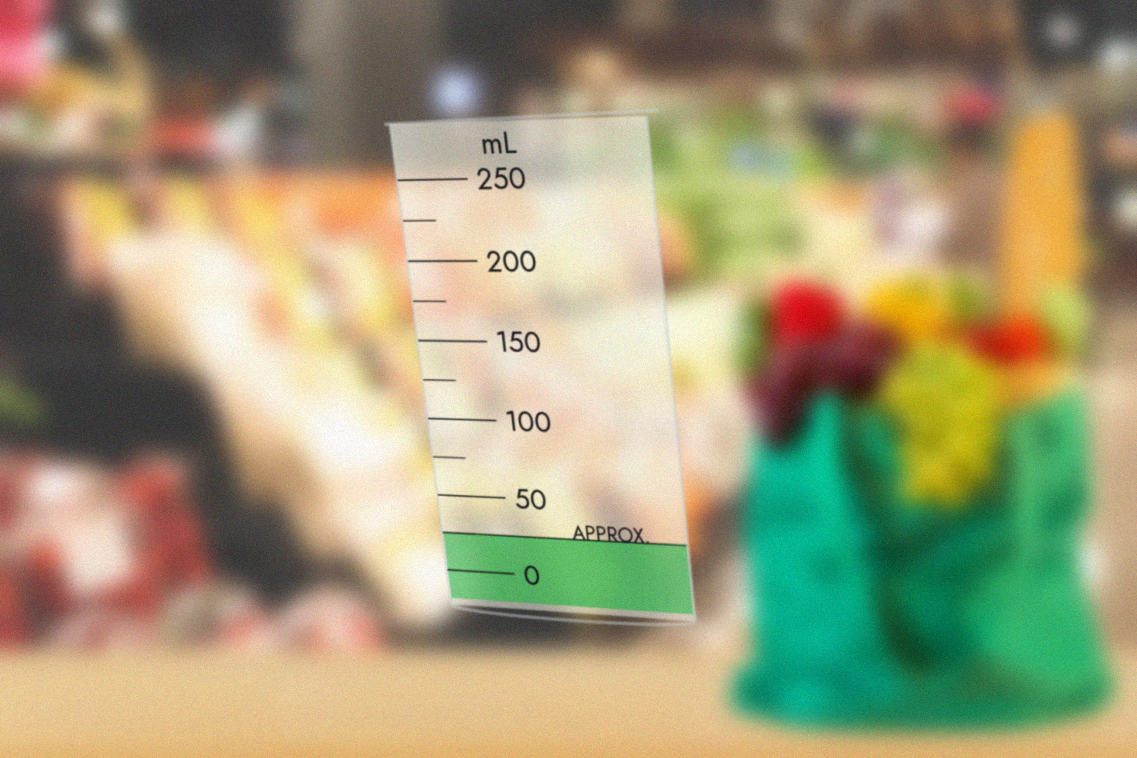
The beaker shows 25 mL
